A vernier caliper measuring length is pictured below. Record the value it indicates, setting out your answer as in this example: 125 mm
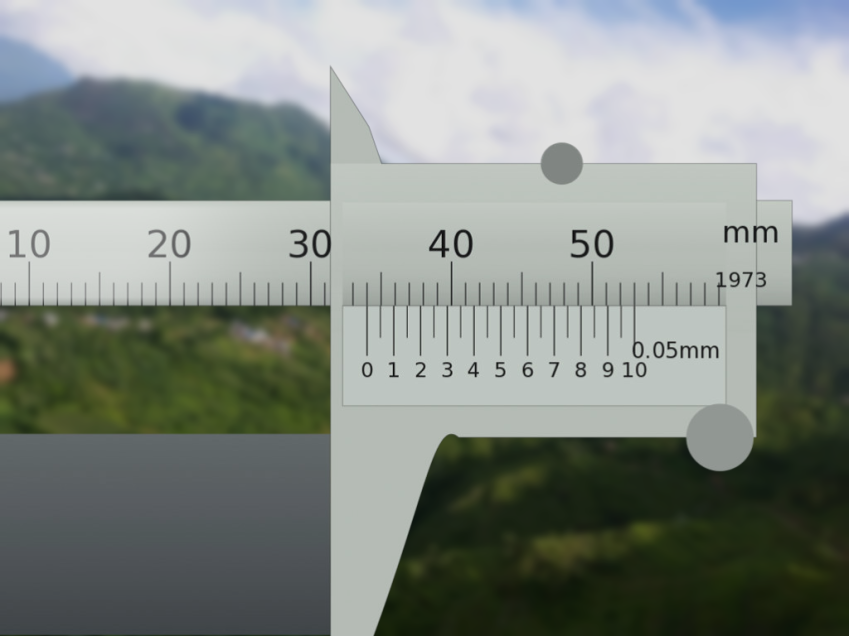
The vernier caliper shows 34.0 mm
